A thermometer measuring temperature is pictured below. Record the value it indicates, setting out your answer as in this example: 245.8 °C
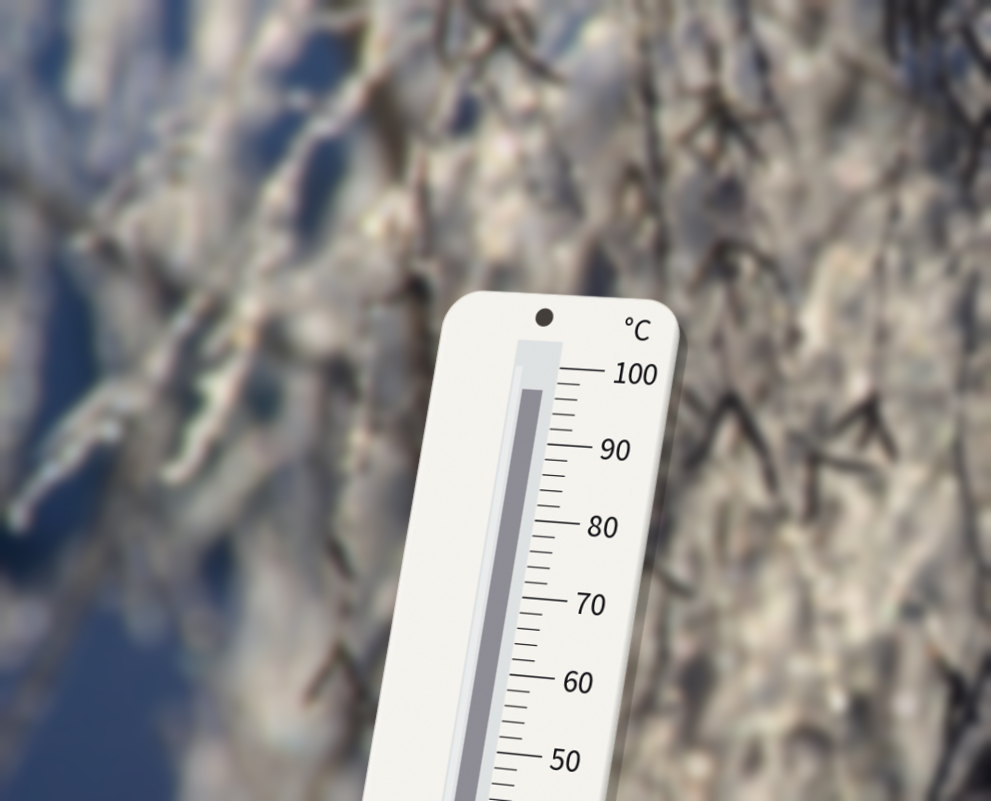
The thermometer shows 97 °C
